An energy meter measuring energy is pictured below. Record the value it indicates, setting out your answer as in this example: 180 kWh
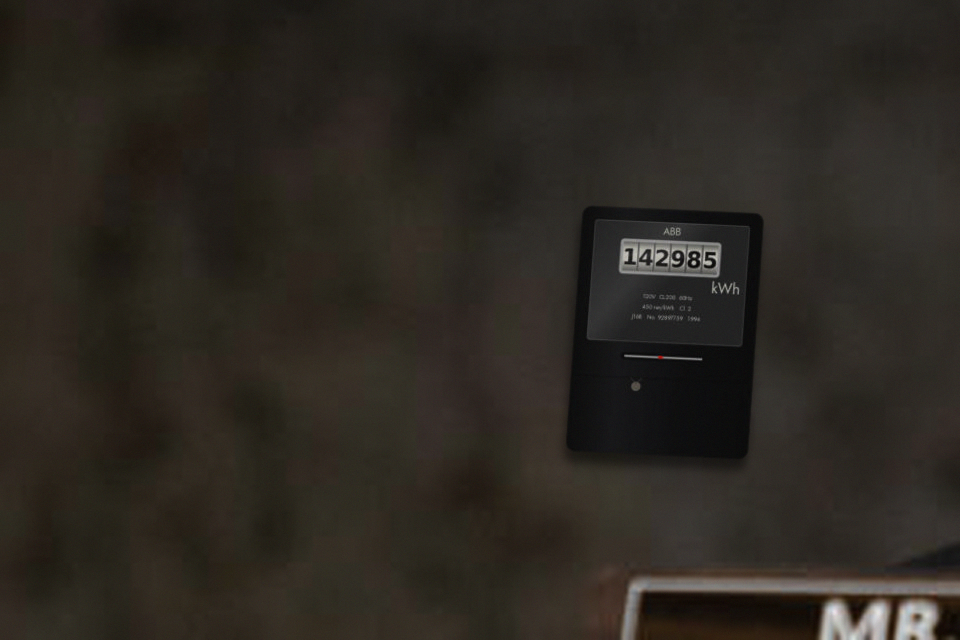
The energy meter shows 142985 kWh
